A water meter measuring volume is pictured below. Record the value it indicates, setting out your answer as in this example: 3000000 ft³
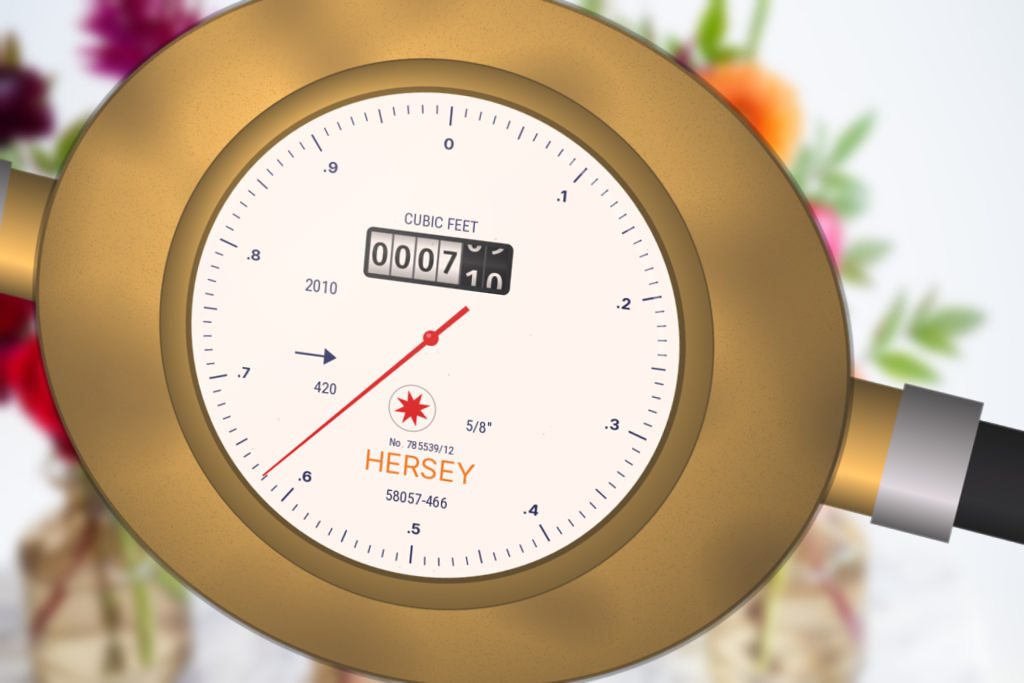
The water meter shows 709.62 ft³
